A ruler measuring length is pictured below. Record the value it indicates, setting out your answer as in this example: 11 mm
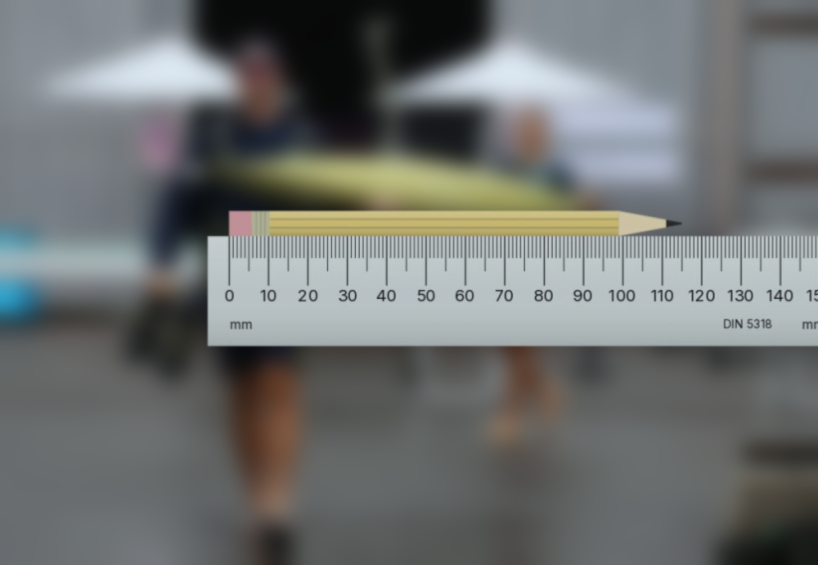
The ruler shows 115 mm
